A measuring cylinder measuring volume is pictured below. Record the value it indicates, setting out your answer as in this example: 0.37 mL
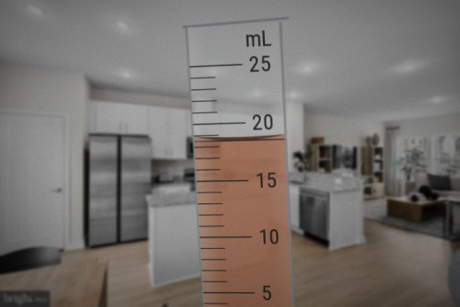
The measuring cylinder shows 18.5 mL
